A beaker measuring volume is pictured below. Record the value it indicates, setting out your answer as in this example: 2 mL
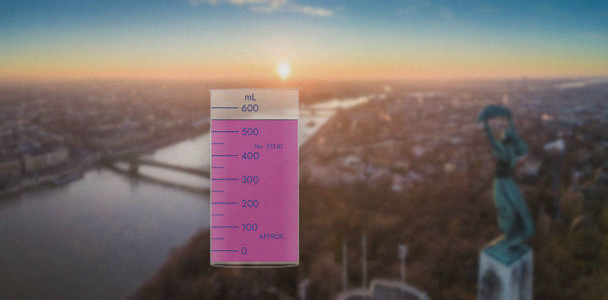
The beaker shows 550 mL
